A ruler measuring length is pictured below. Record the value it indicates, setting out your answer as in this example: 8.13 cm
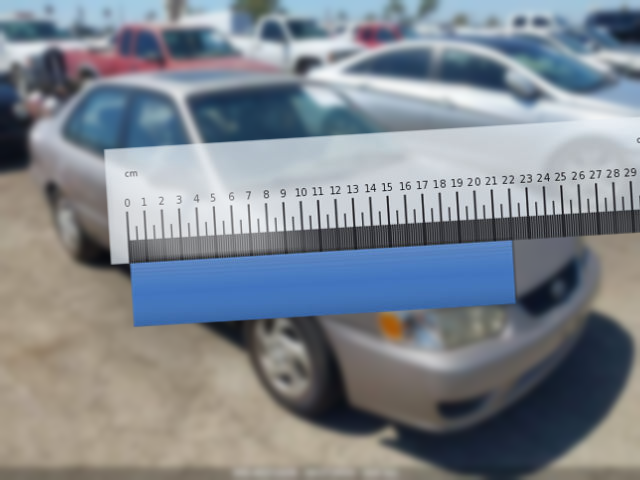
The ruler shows 22 cm
